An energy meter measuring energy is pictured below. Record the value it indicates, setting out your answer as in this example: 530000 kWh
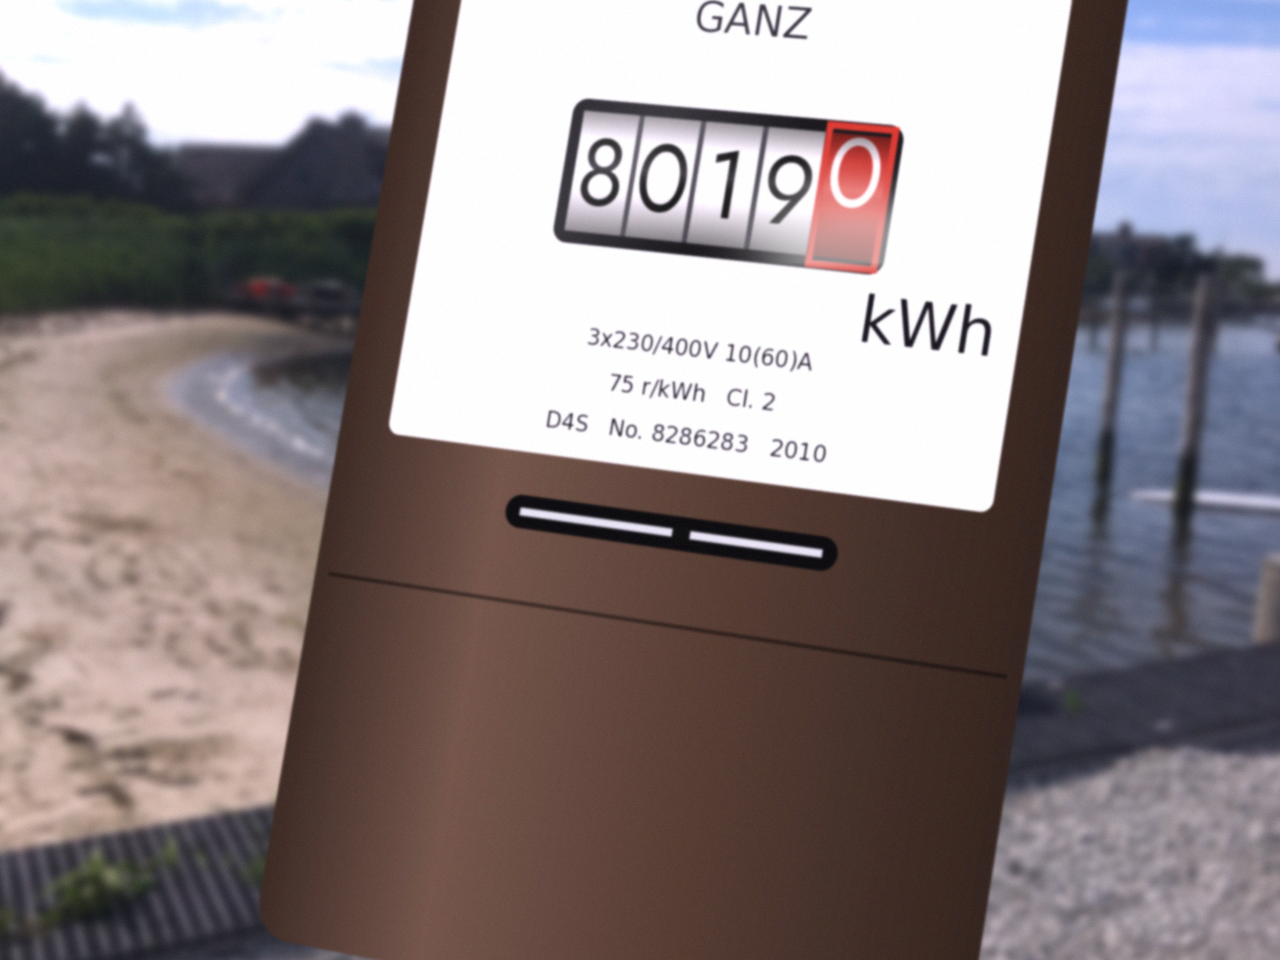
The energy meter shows 8019.0 kWh
